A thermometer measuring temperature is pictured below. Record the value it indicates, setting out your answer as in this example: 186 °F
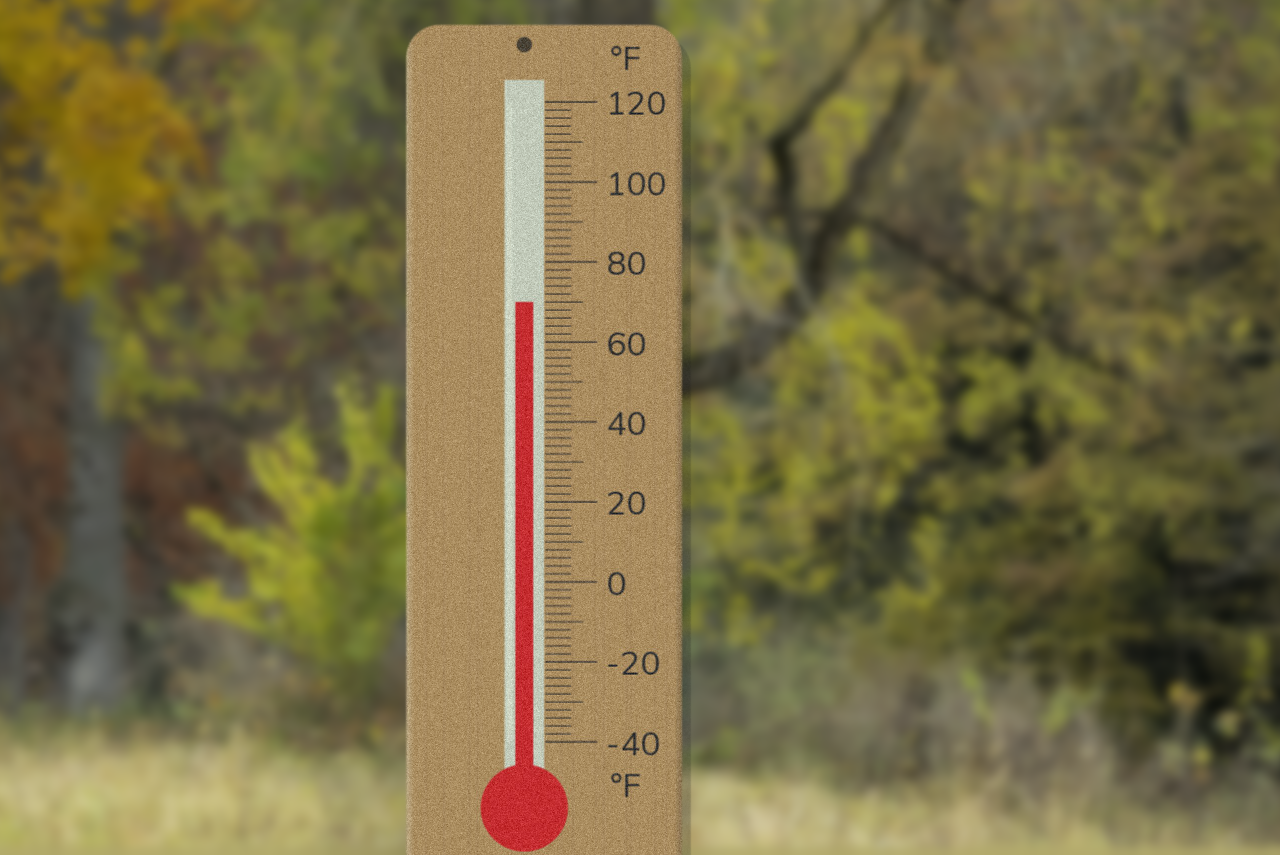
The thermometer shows 70 °F
